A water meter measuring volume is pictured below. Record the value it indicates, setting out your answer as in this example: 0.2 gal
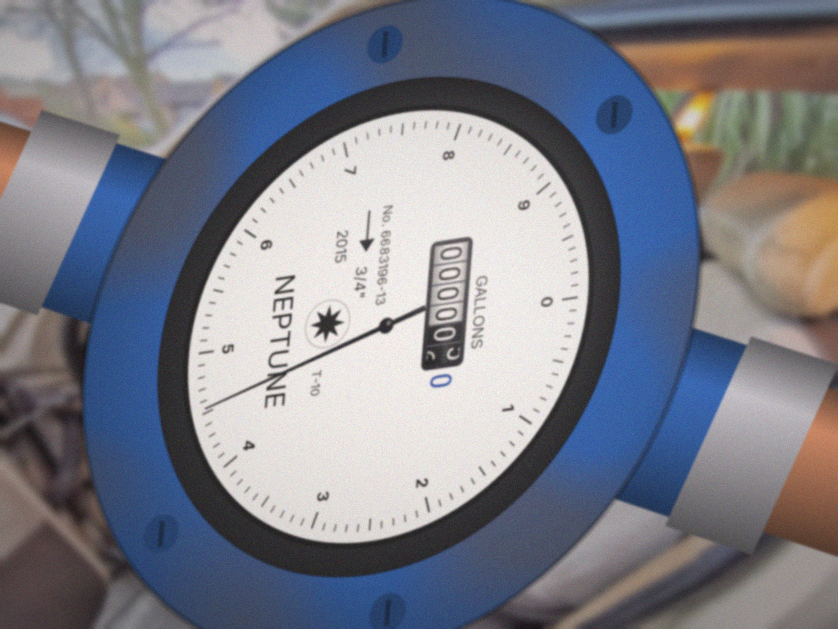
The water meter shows 54.5 gal
